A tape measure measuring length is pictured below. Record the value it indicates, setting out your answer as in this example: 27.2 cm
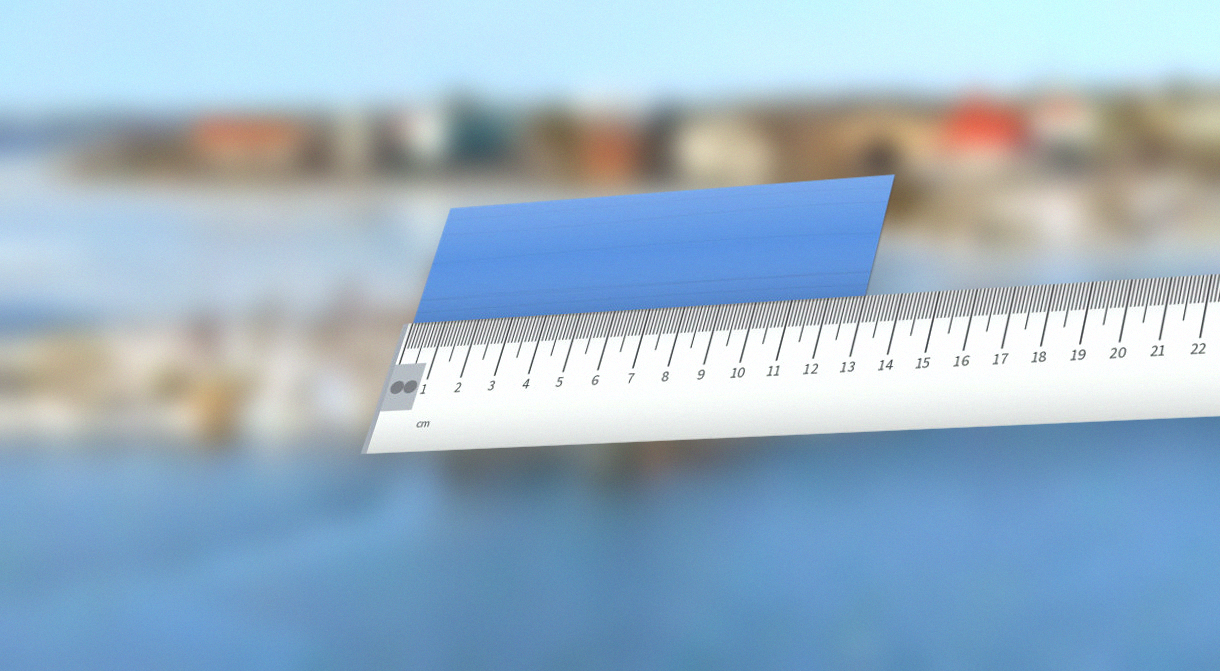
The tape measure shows 13 cm
